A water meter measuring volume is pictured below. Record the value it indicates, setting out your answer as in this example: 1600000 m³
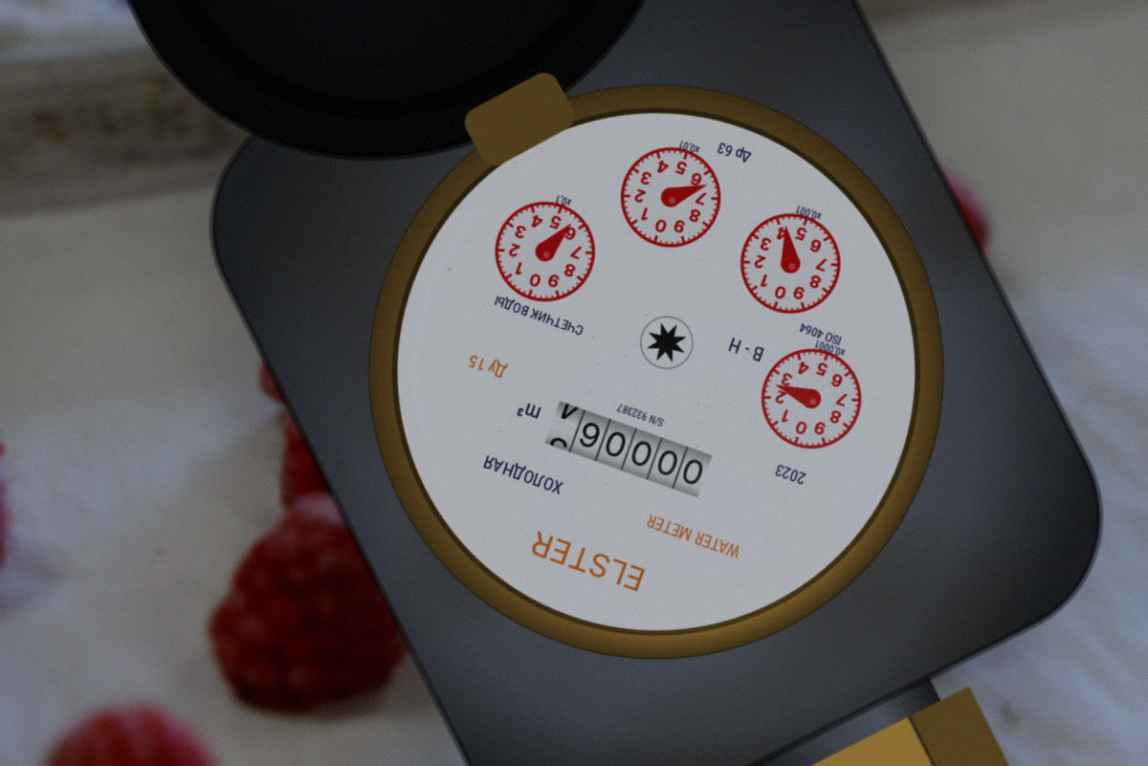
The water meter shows 63.5642 m³
